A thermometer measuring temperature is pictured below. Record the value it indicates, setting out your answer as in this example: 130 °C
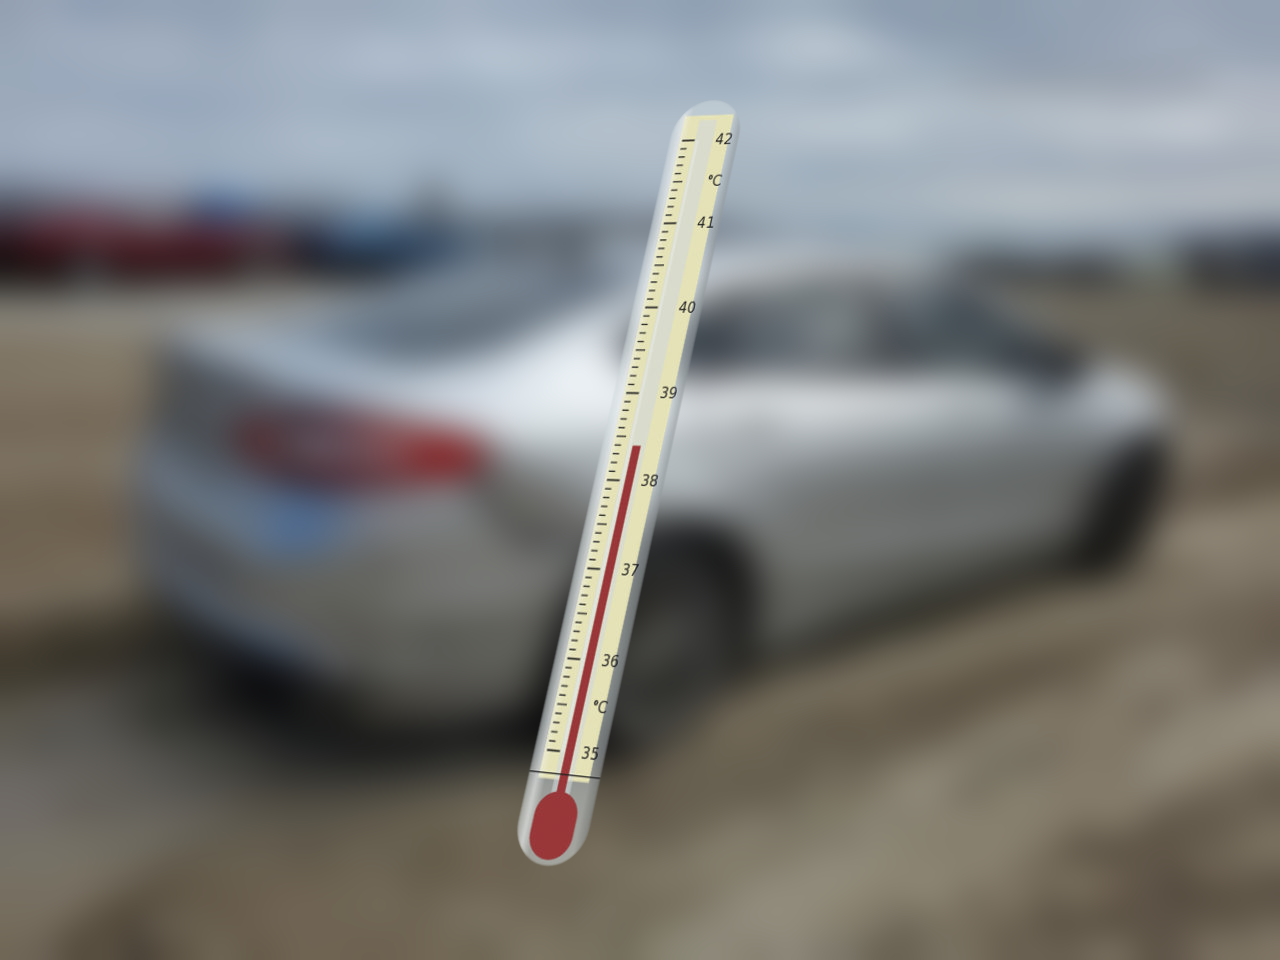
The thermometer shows 38.4 °C
